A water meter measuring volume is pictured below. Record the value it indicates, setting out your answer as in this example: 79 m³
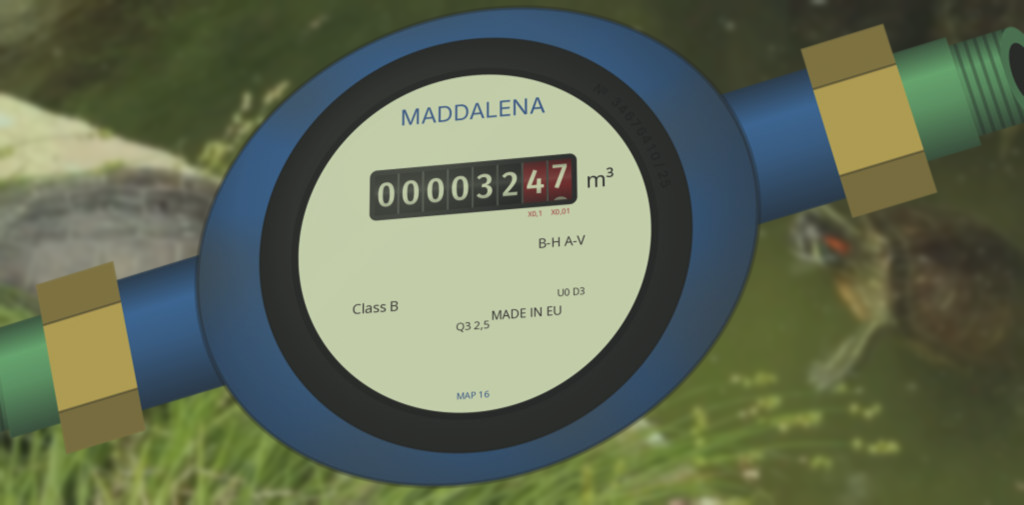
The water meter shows 32.47 m³
